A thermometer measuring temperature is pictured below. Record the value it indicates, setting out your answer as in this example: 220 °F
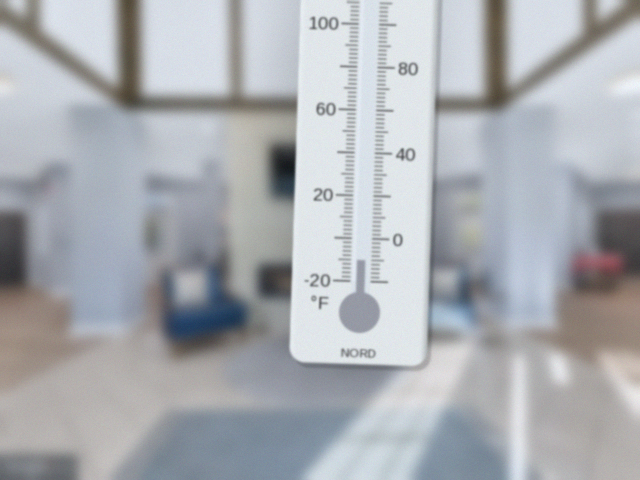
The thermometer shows -10 °F
